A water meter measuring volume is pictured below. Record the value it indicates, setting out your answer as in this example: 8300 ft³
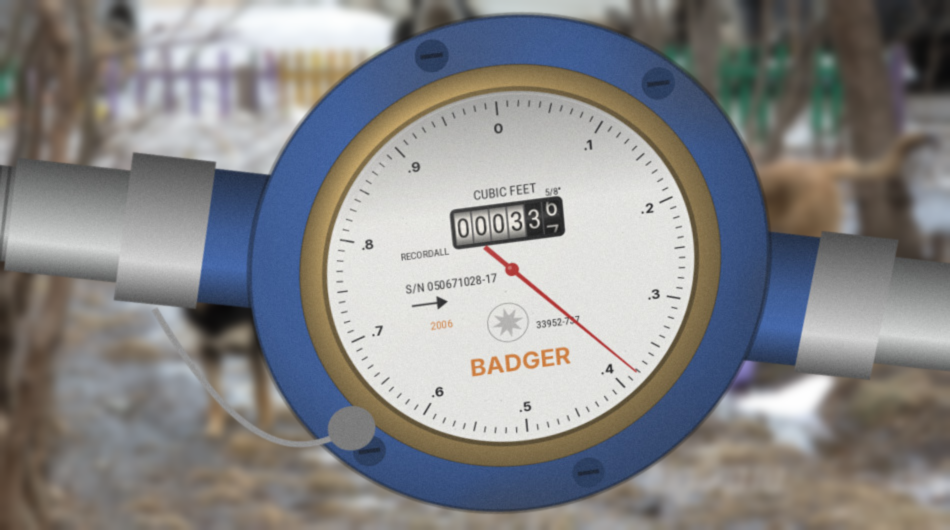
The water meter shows 336.38 ft³
